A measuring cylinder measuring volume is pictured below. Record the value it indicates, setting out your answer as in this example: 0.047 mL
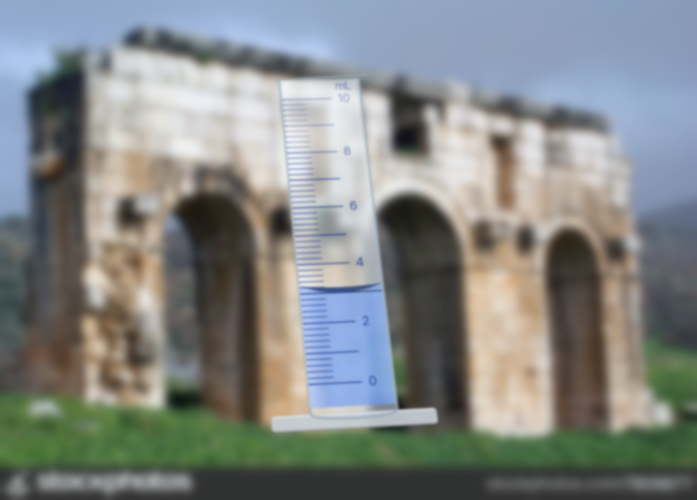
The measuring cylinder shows 3 mL
